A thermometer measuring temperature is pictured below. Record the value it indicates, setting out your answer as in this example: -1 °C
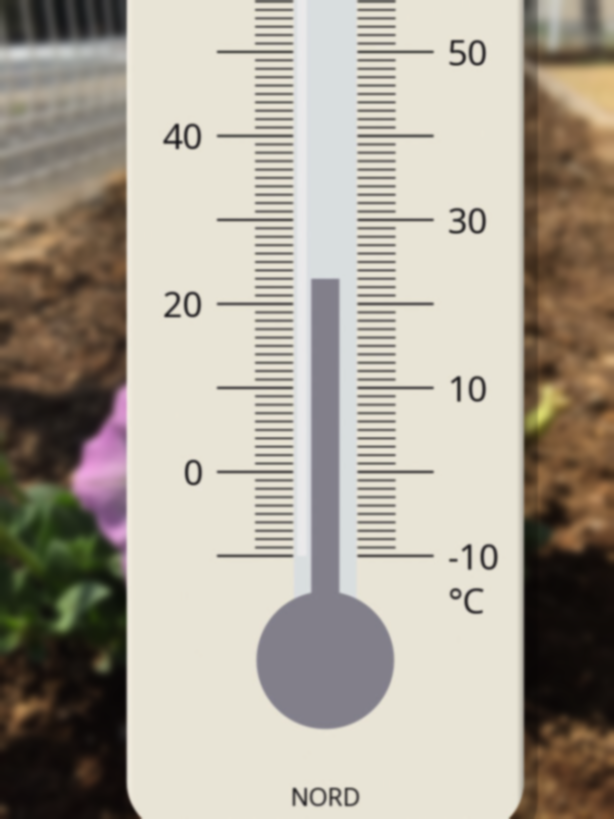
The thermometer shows 23 °C
